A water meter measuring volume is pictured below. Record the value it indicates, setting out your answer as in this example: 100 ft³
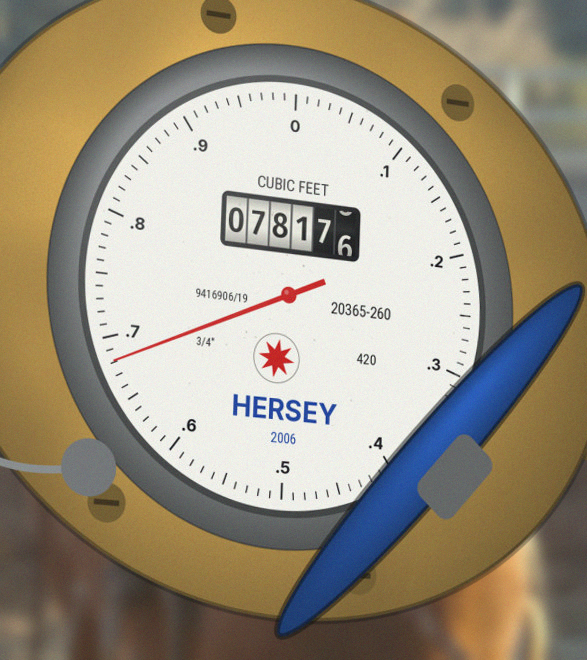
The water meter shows 78175.68 ft³
